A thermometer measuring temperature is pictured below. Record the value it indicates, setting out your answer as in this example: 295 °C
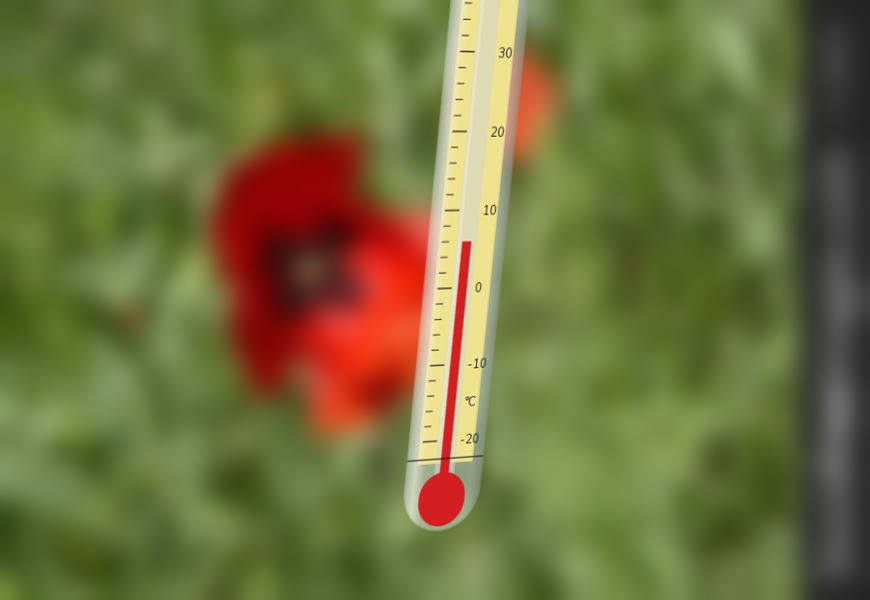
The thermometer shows 6 °C
